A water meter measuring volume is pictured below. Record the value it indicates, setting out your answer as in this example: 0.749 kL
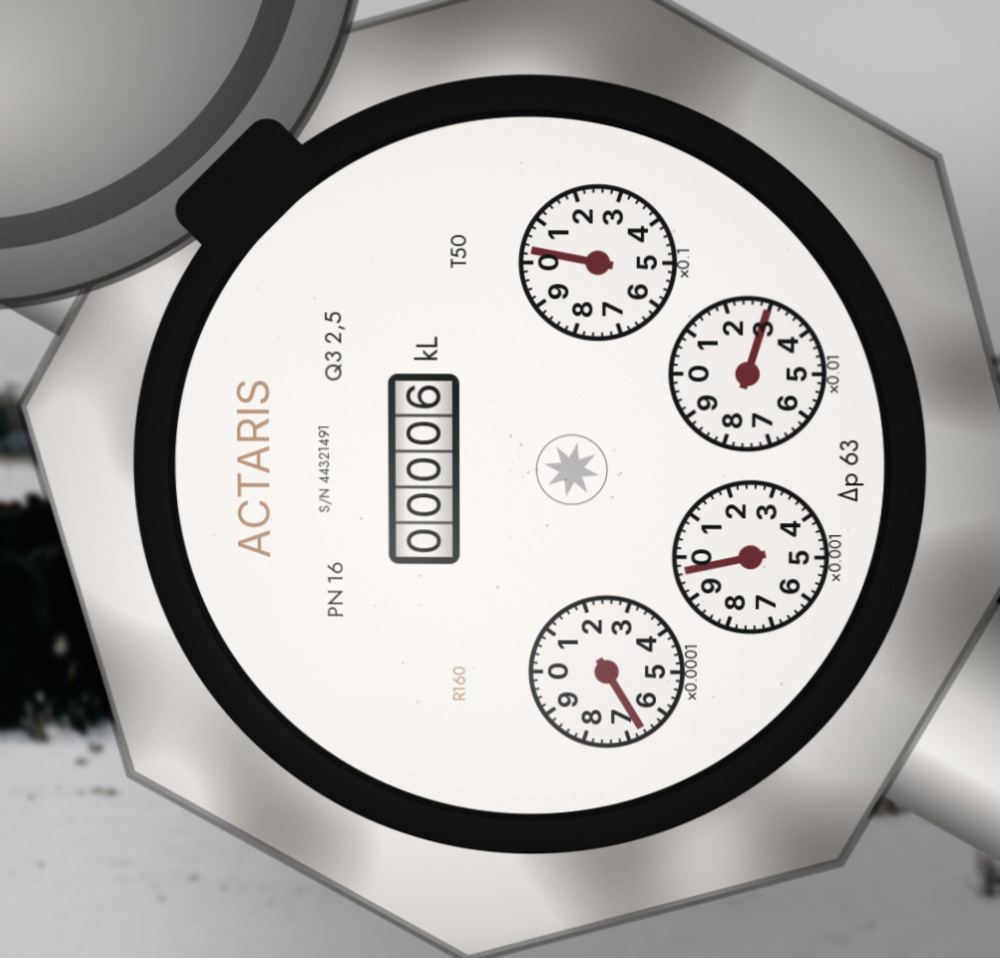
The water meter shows 6.0296 kL
